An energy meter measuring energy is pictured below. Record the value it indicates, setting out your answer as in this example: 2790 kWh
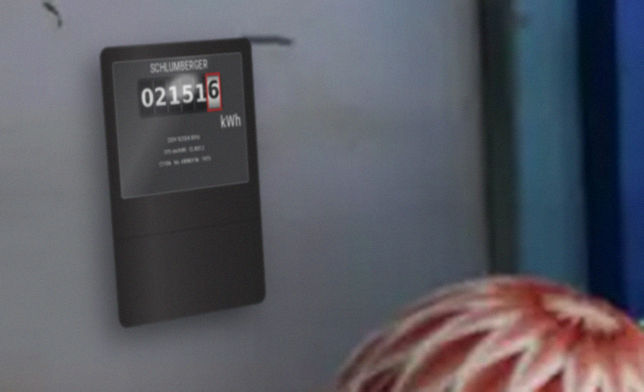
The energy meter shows 2151.6 kWh
